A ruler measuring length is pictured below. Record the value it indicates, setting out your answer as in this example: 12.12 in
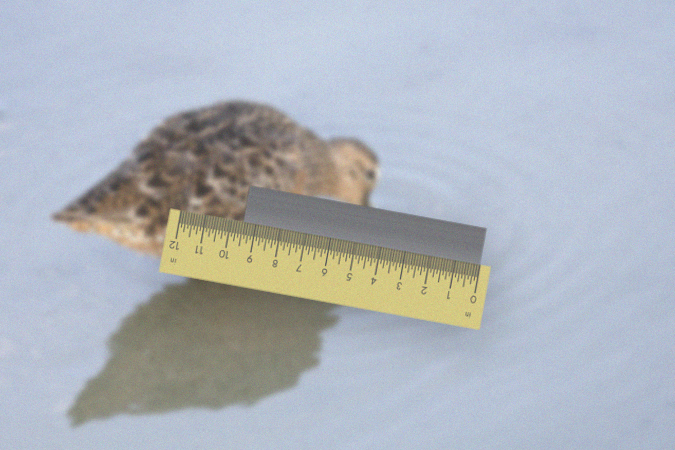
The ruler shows 9.5 in
